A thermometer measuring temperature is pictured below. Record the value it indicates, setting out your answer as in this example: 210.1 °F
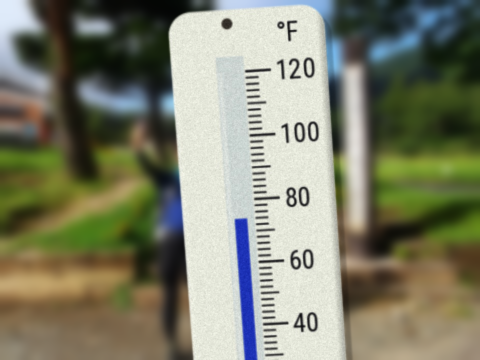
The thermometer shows 74 °F
